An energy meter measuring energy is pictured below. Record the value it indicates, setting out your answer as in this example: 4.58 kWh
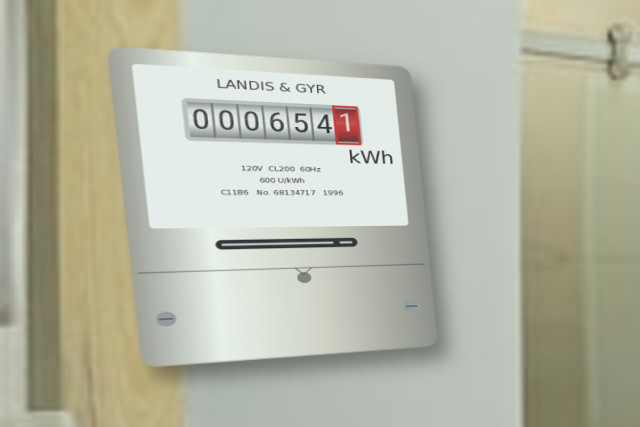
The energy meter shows 654.1 kWh
